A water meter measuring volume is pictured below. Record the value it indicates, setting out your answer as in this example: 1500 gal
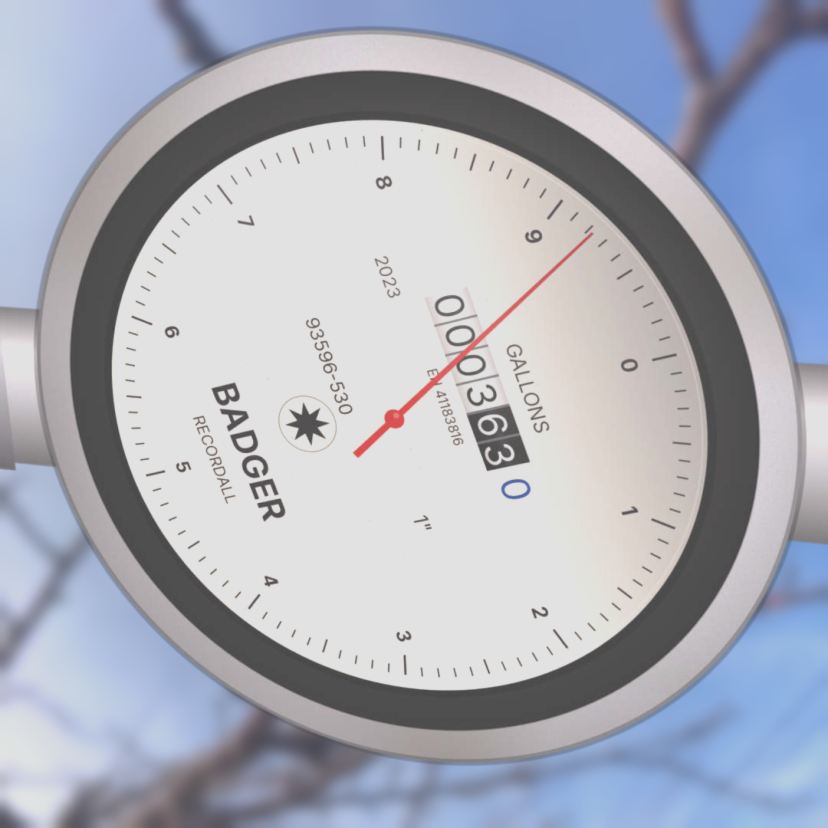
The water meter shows 3629.2 gal
